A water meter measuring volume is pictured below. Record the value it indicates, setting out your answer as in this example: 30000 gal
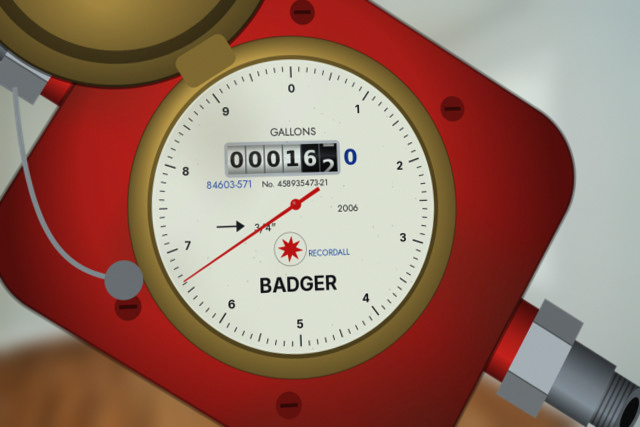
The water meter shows 1616.6 gal
